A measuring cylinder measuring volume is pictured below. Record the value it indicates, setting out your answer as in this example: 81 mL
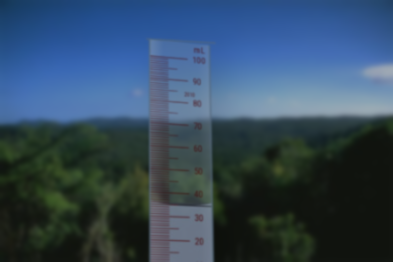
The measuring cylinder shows 35 mL
